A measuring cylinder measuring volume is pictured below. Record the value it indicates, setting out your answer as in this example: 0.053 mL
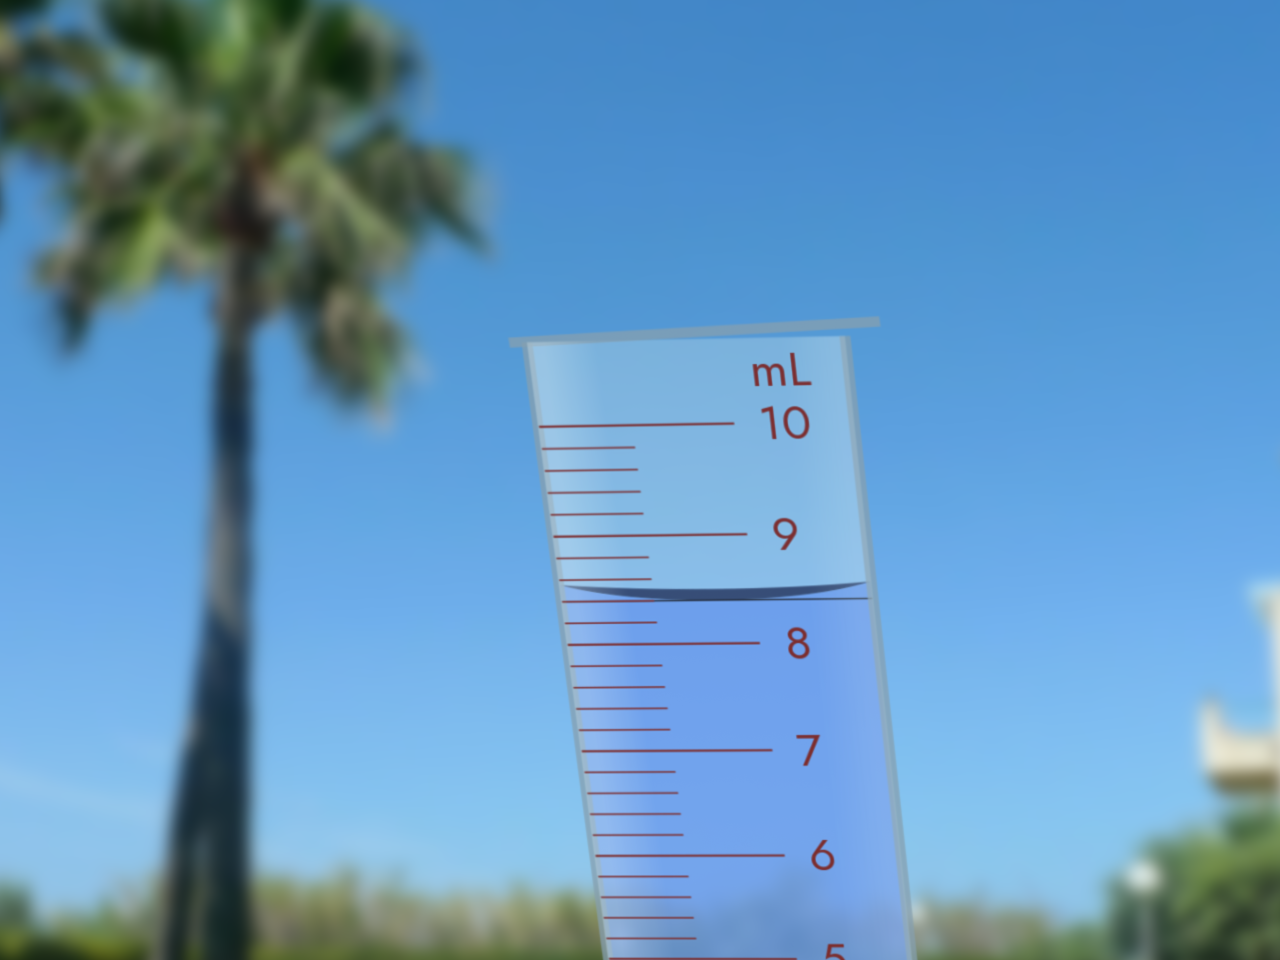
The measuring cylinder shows 8.4 mL
